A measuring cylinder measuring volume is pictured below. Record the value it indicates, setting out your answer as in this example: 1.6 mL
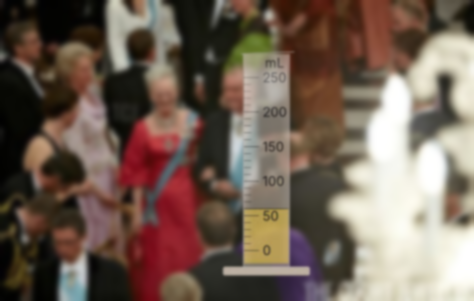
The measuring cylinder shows 60 mL
